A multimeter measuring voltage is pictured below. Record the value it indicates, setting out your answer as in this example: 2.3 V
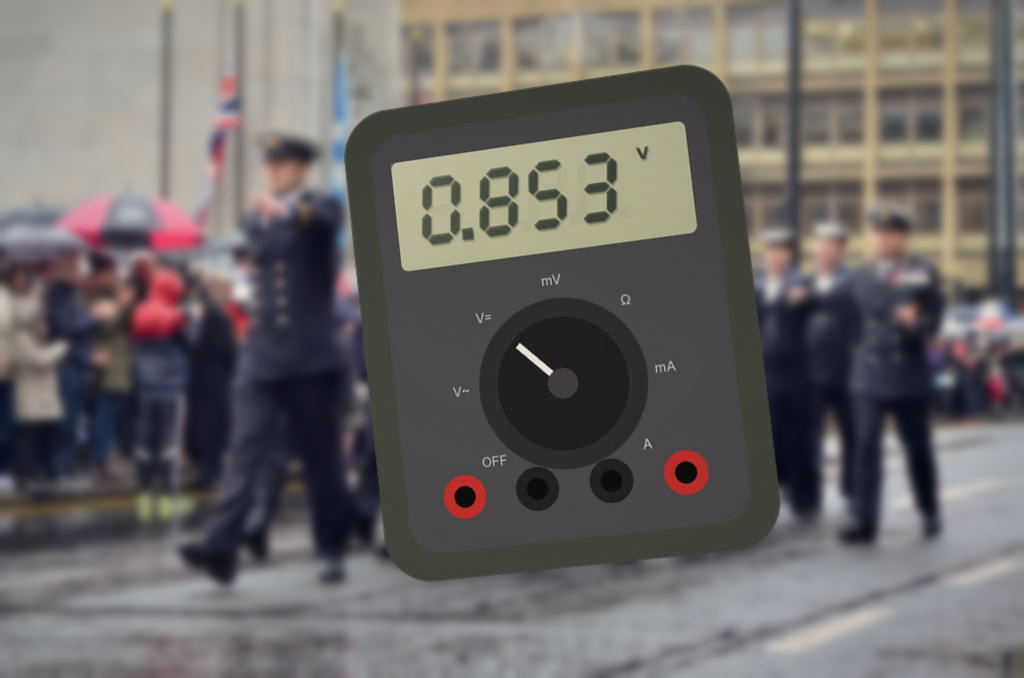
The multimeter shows 0.853 V
